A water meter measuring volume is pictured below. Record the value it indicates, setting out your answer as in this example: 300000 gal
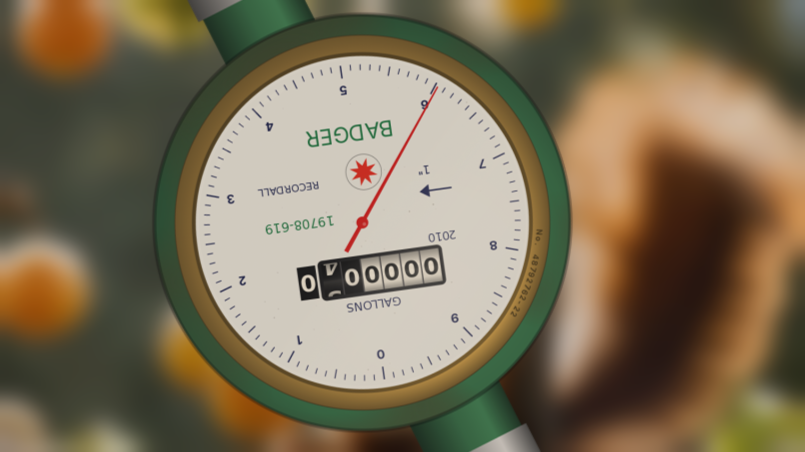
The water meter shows 36.0 gal
